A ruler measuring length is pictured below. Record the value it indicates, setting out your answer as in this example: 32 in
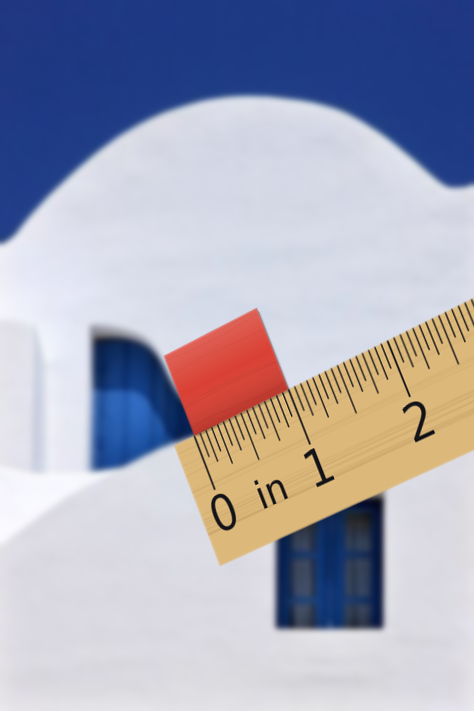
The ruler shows 1 in
